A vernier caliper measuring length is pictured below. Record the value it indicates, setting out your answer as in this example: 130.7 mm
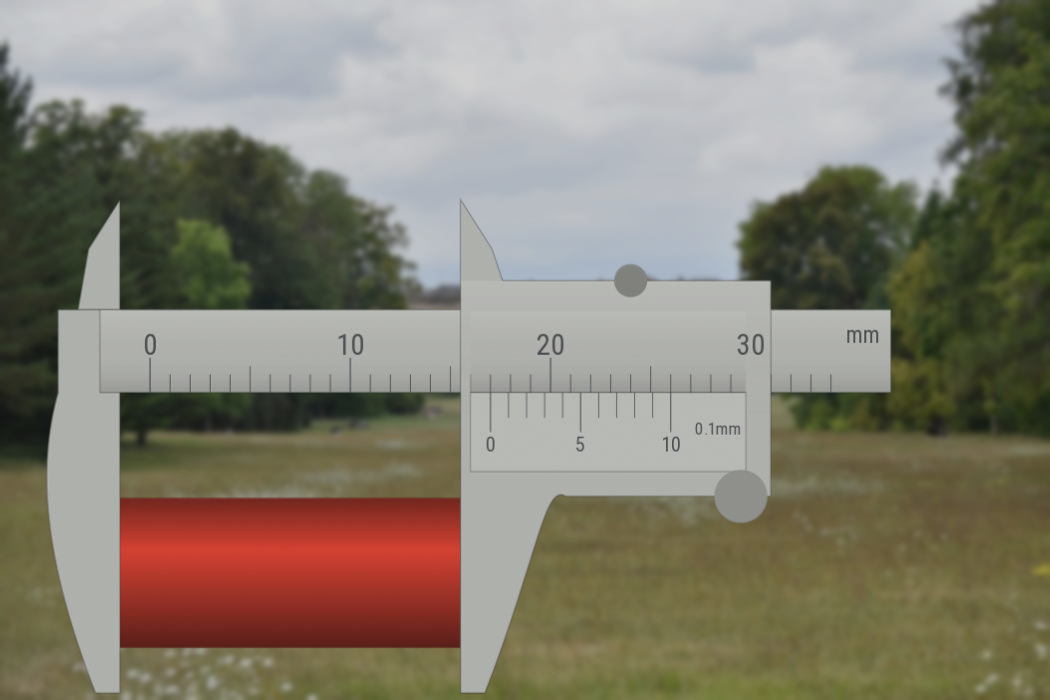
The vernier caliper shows 17.0 mm
